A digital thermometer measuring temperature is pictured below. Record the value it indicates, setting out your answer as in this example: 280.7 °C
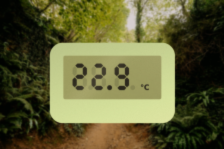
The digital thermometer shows 22.9 °C
